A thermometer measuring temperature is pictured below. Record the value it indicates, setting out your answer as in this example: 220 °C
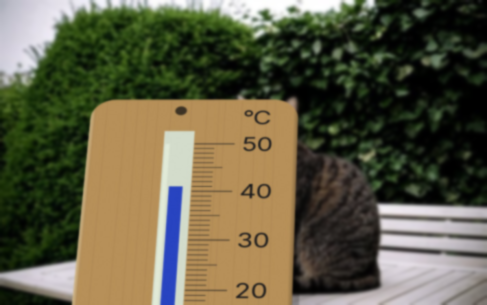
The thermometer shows 41 °C
